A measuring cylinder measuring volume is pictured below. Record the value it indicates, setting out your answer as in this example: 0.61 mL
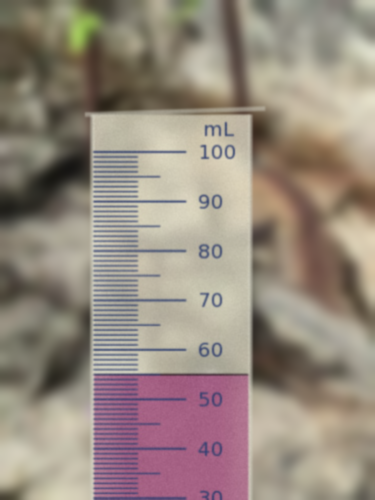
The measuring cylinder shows 55 mL
